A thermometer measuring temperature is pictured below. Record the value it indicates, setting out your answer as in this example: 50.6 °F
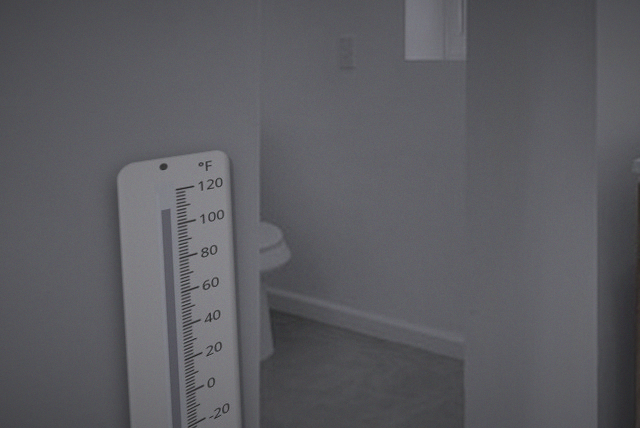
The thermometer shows 110 °F
